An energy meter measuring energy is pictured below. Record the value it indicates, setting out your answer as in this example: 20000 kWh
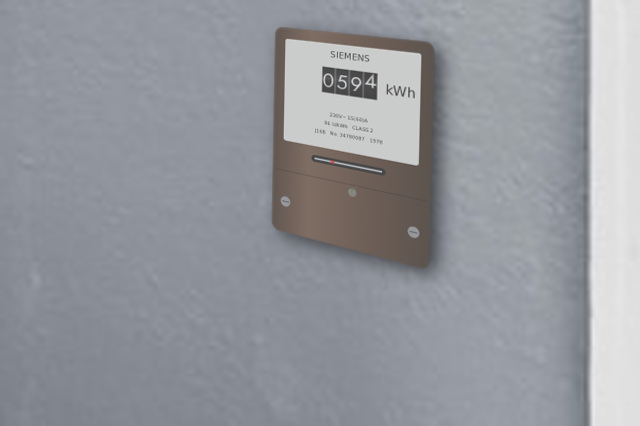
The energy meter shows 594 kWh
